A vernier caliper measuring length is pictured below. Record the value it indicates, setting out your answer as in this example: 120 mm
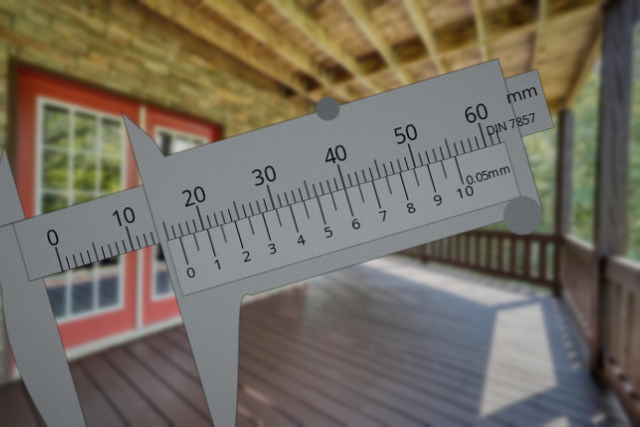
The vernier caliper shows 16.6 mm
